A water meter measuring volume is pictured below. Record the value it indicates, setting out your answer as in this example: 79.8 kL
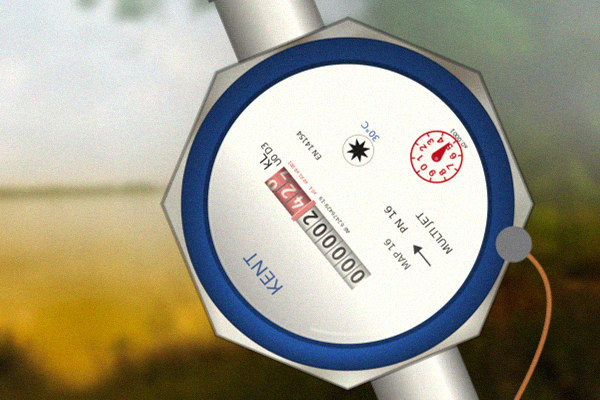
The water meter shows 2.4264 kL
